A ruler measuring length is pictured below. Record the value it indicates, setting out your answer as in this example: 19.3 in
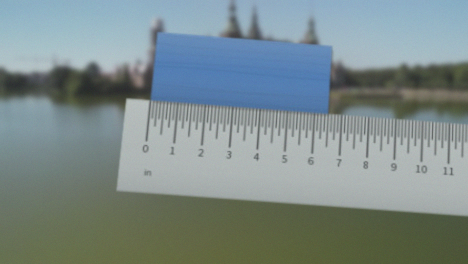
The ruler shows 6.5 in
